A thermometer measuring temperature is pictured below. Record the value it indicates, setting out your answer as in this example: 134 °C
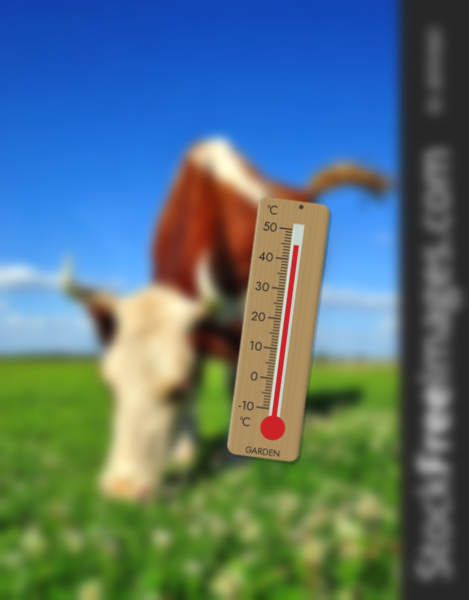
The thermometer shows 45 °C
